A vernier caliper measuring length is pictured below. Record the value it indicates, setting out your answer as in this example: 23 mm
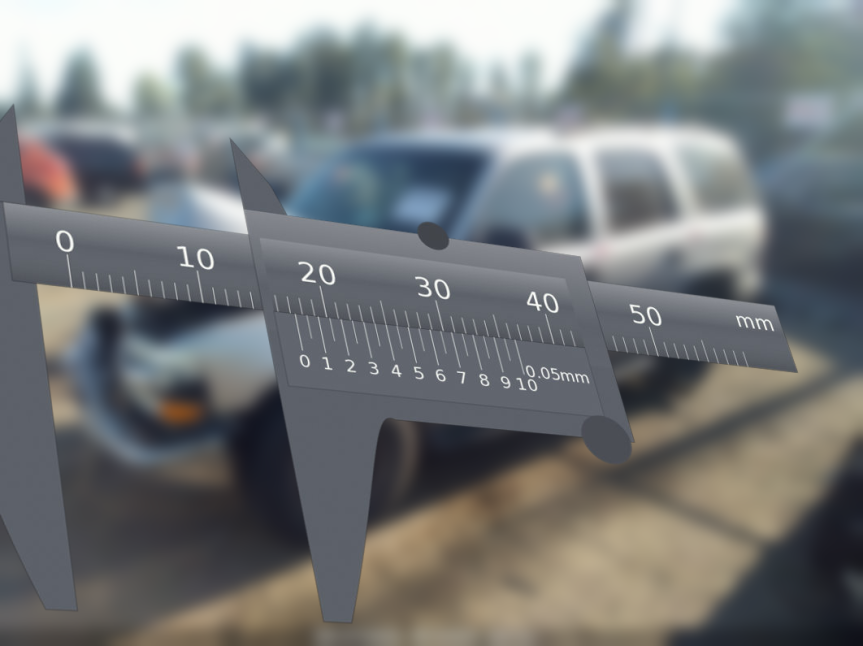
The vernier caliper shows 17.4 mm
